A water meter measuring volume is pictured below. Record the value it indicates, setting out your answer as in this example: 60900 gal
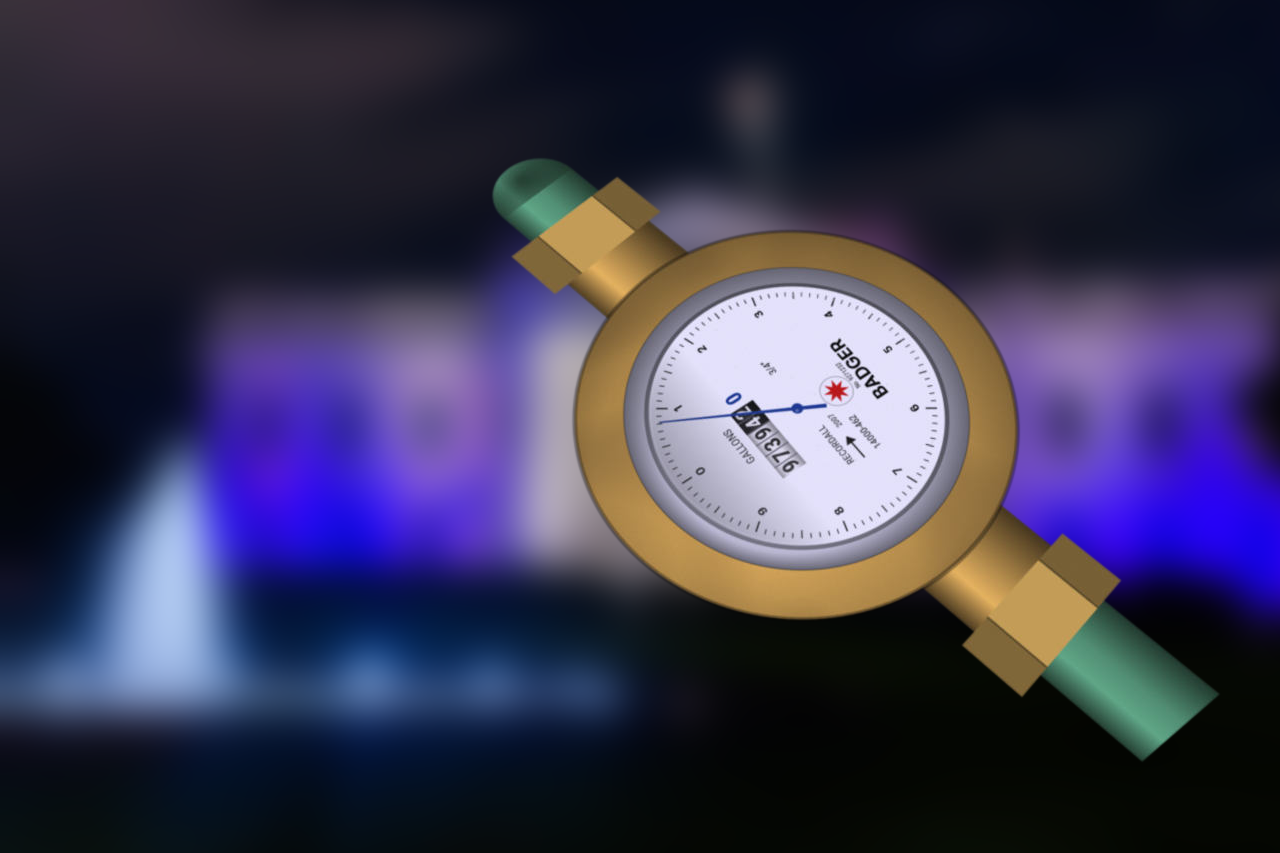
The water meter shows 9739420.8 gal
